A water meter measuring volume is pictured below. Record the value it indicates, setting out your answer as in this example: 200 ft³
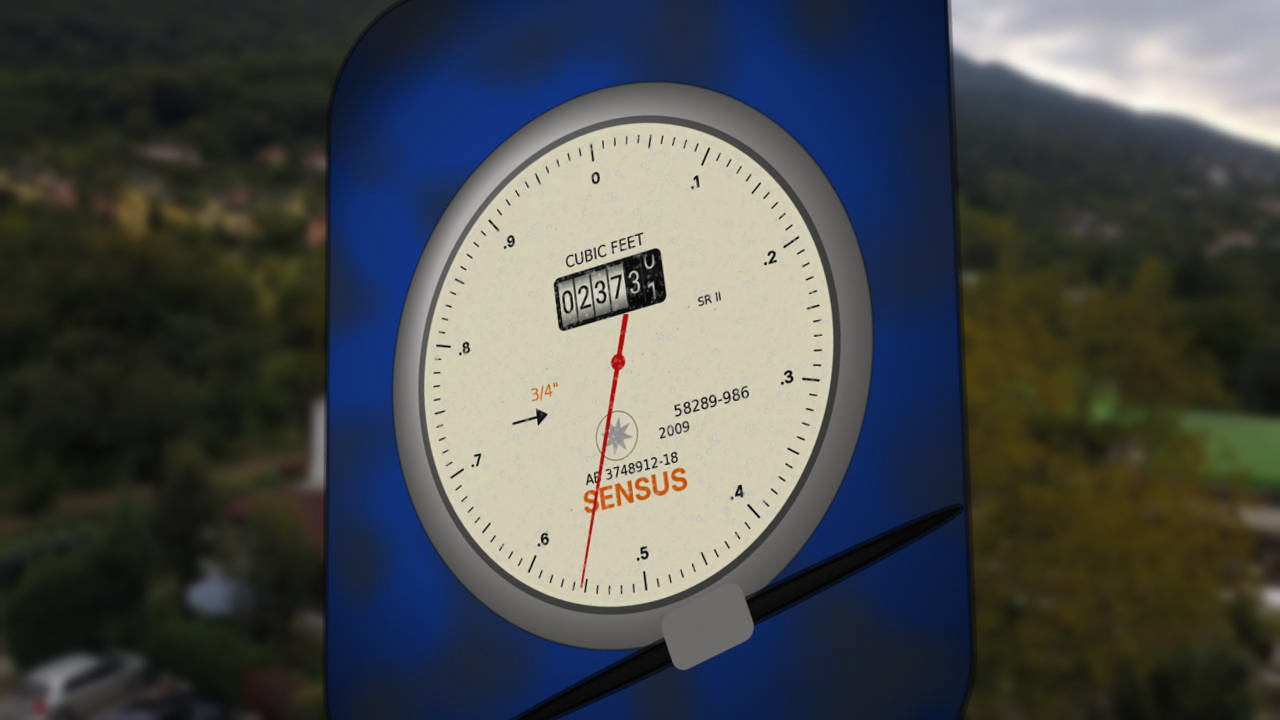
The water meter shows 23730.55 ft³
